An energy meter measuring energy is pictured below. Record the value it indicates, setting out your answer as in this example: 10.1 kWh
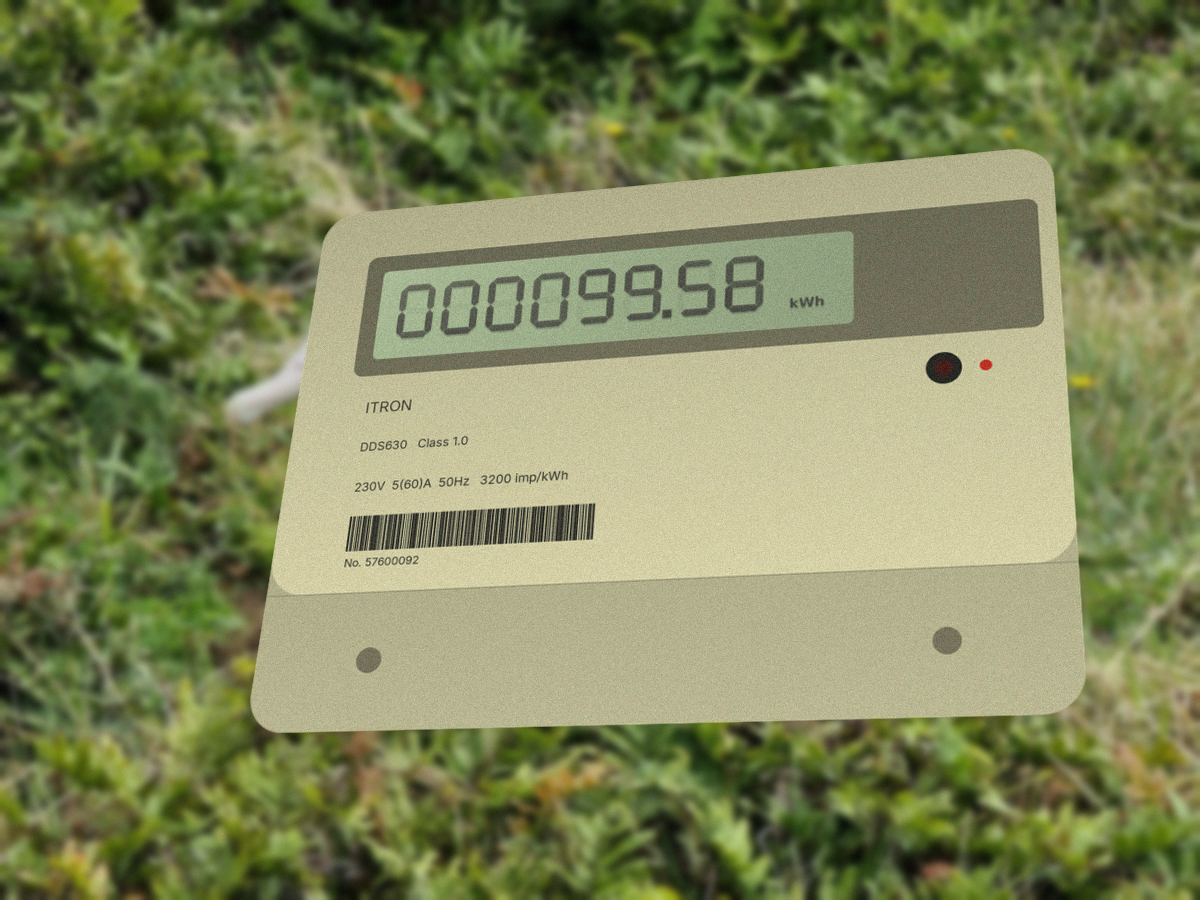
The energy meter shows 99.58 kWh
